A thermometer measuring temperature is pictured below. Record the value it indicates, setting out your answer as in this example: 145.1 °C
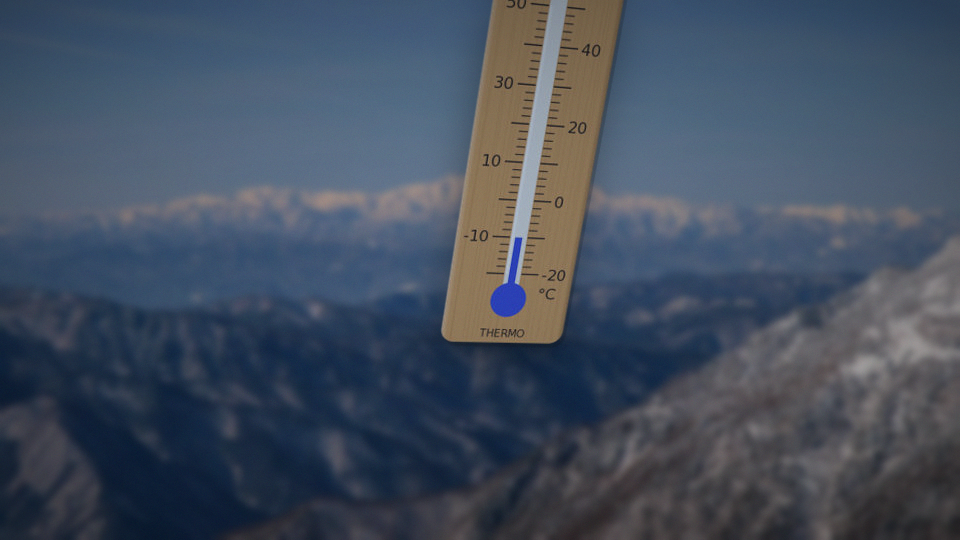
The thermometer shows -10 °C
